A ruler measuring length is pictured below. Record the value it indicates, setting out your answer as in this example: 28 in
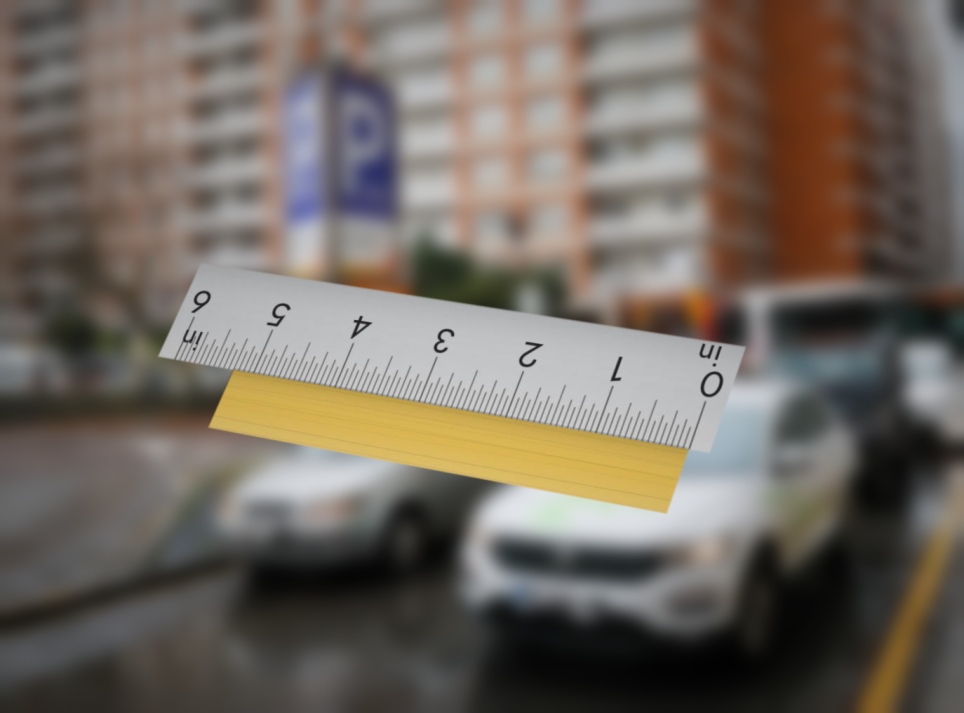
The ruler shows 5.25 in
